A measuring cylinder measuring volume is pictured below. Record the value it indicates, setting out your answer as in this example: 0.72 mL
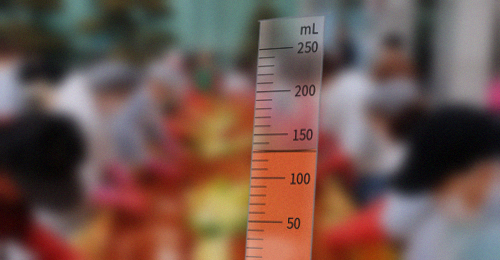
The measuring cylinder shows 130 mL
